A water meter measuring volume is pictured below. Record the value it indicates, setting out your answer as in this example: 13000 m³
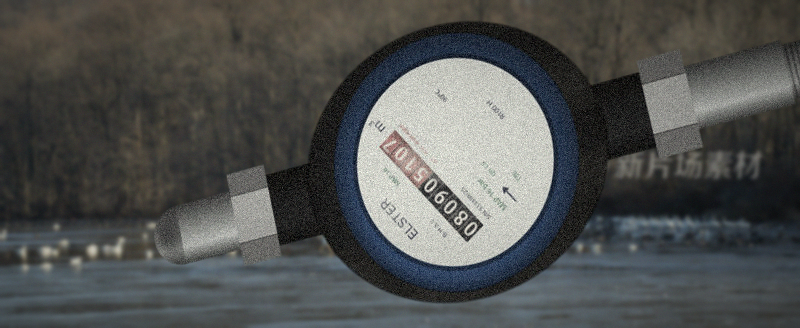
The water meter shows 8090.5107 m³
